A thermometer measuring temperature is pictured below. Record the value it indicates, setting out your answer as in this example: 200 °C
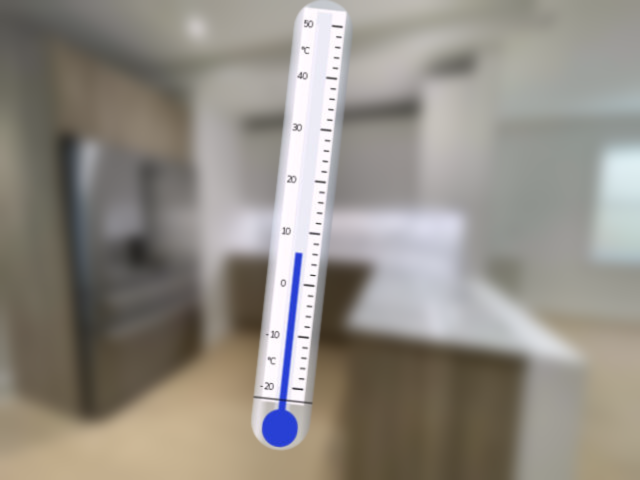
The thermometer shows 6 °C
